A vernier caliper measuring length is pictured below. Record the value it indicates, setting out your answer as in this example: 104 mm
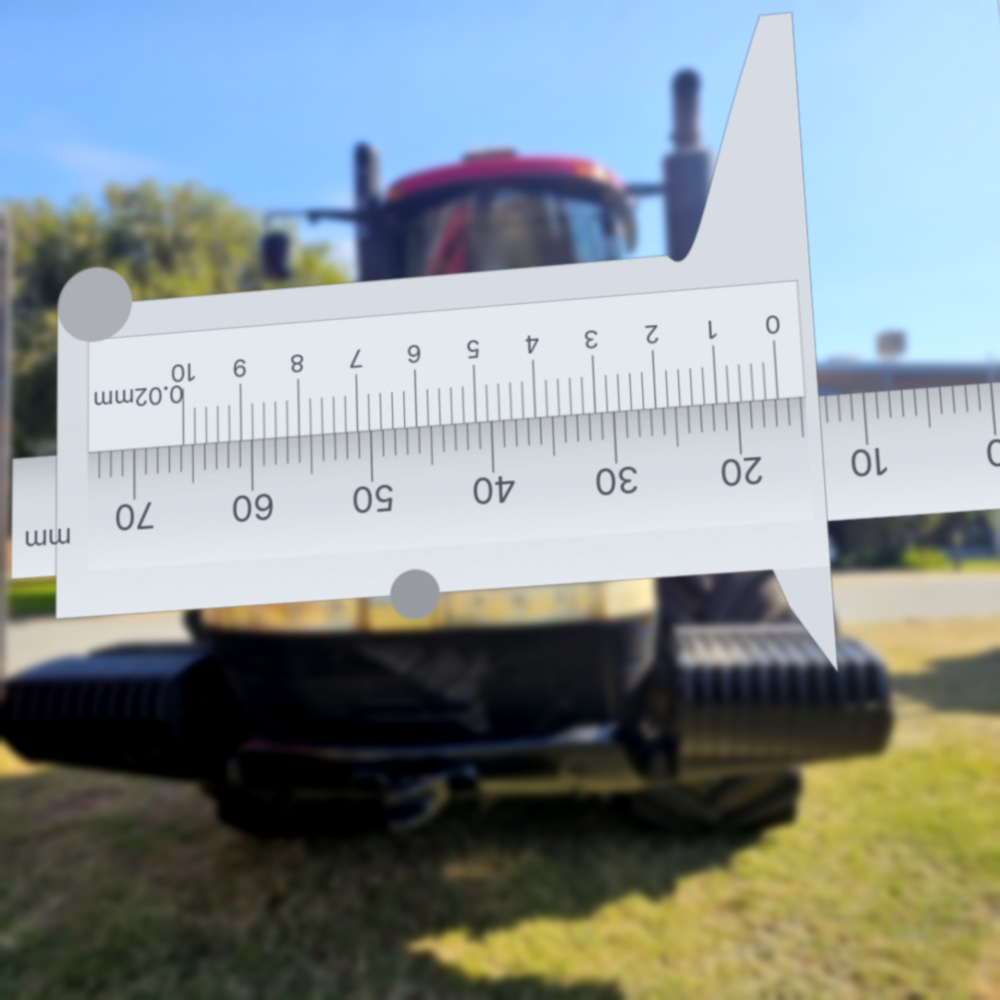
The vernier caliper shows 16.8 mm
